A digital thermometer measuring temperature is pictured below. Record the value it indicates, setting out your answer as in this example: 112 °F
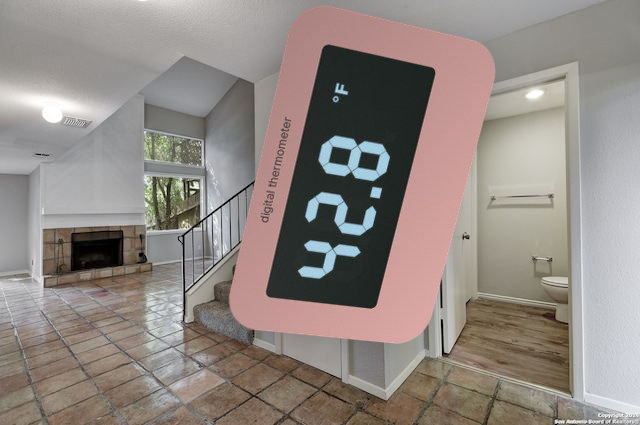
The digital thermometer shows 42.8 °F
